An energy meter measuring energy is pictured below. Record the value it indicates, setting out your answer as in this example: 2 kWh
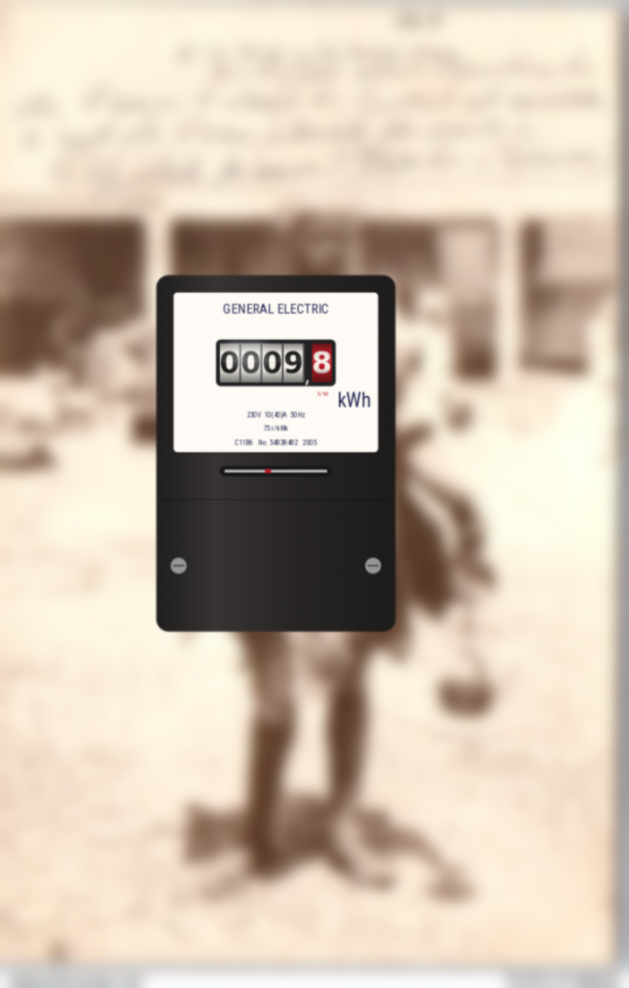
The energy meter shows 9.8 kWh
